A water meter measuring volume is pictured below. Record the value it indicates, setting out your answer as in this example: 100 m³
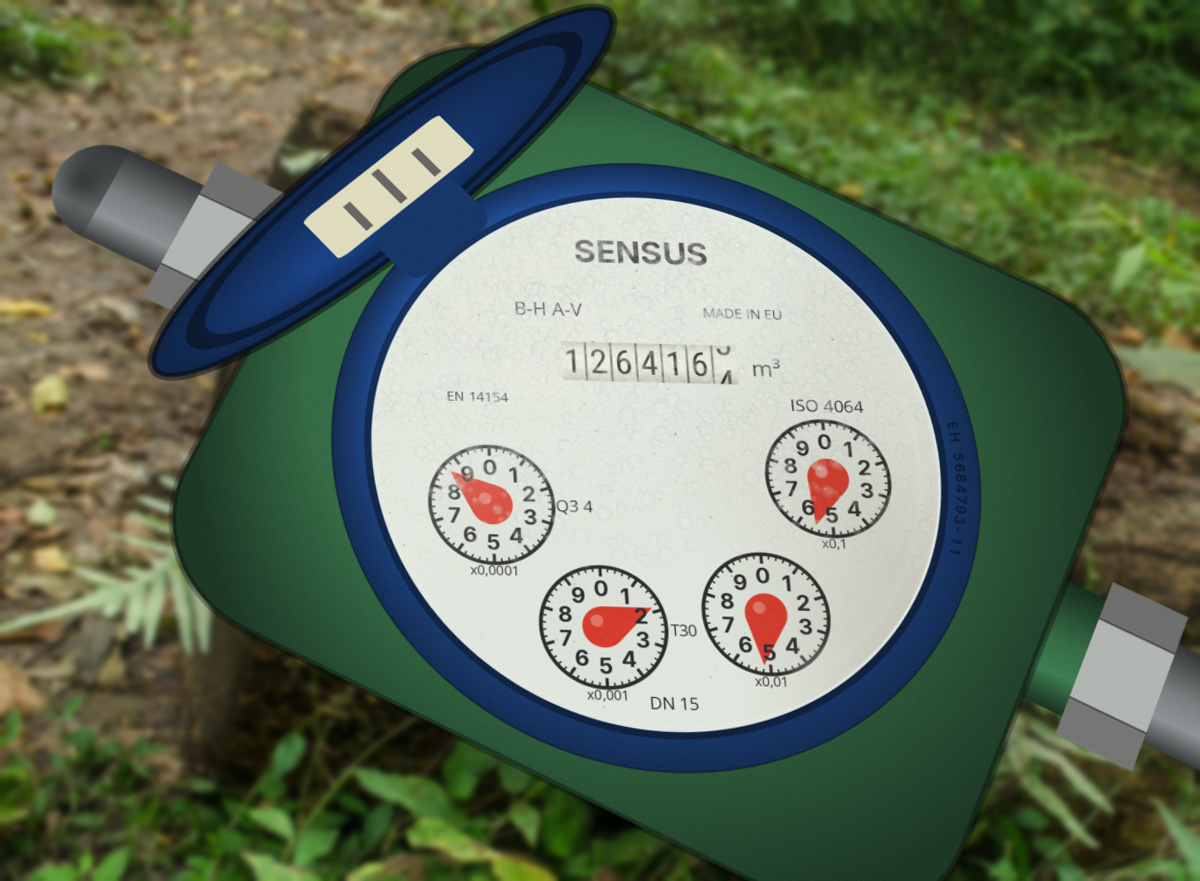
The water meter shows 1264163.5518 m³
